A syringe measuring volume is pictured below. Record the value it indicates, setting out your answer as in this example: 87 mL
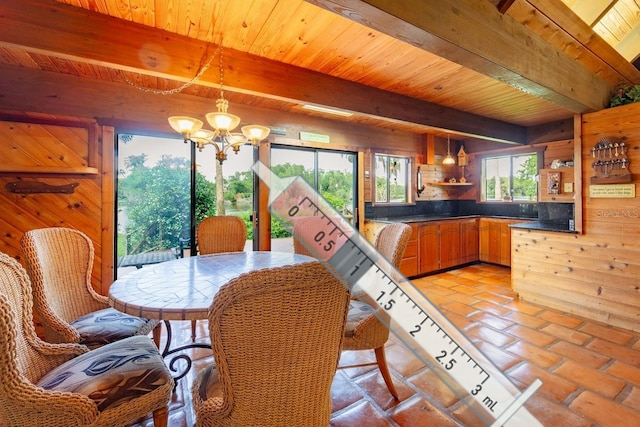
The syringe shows 0.7 mL
